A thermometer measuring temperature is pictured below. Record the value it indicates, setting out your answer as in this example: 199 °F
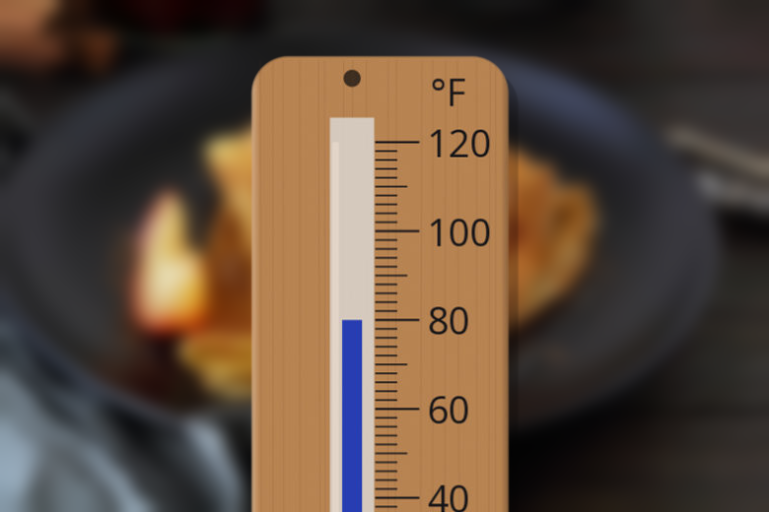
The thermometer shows 80 °F
